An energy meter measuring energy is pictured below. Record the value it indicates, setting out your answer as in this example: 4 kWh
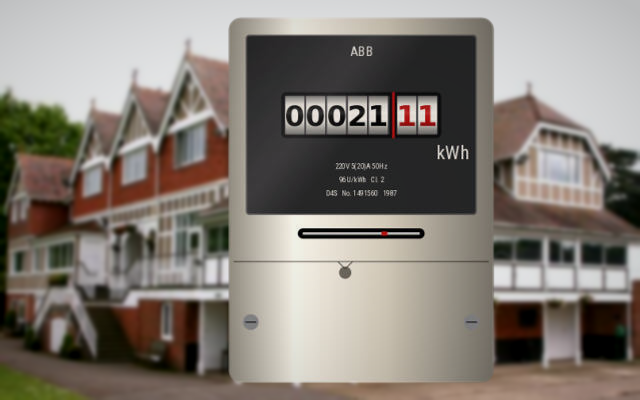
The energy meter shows 21.11 kWh
